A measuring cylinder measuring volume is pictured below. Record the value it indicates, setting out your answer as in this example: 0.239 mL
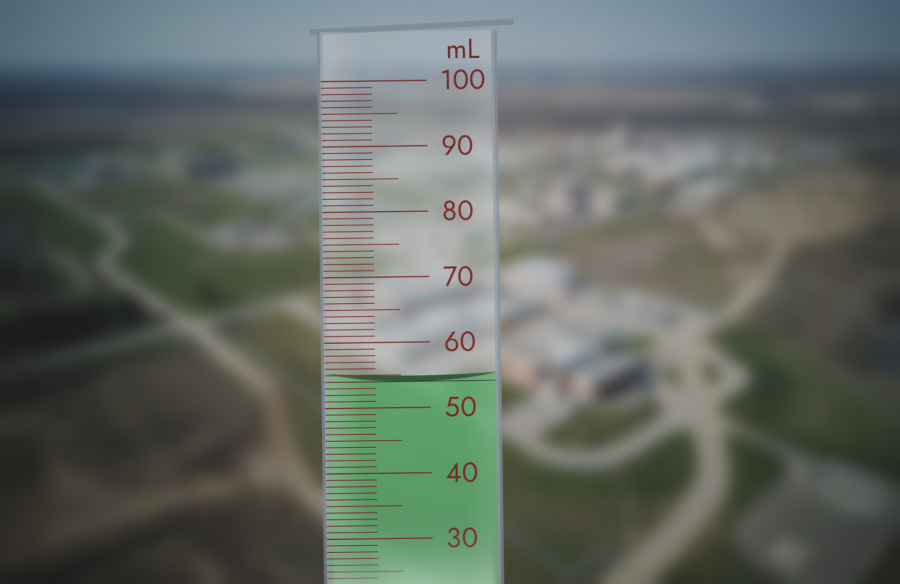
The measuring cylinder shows 54 mL
